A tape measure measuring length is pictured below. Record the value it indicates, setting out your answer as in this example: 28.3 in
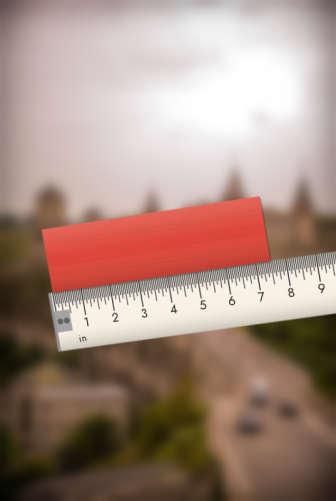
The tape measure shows 7.5 in
